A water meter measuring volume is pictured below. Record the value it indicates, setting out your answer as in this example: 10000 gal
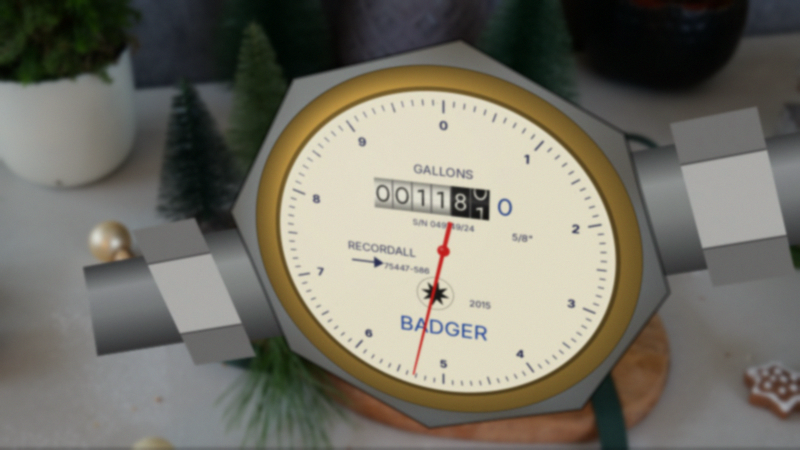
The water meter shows 11805.3 gal
